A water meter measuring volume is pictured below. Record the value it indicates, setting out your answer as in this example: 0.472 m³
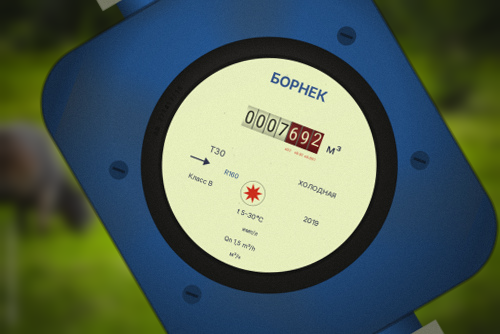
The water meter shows 7.692 m³
